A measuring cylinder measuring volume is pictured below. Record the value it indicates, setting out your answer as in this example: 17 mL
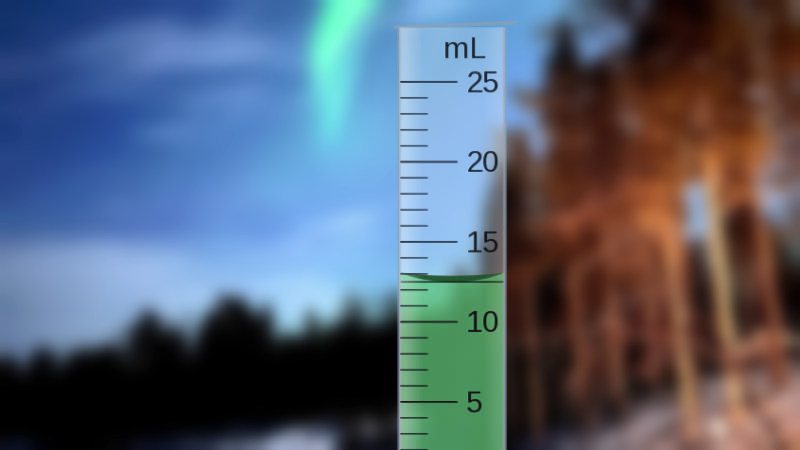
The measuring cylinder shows 12.5 mL
